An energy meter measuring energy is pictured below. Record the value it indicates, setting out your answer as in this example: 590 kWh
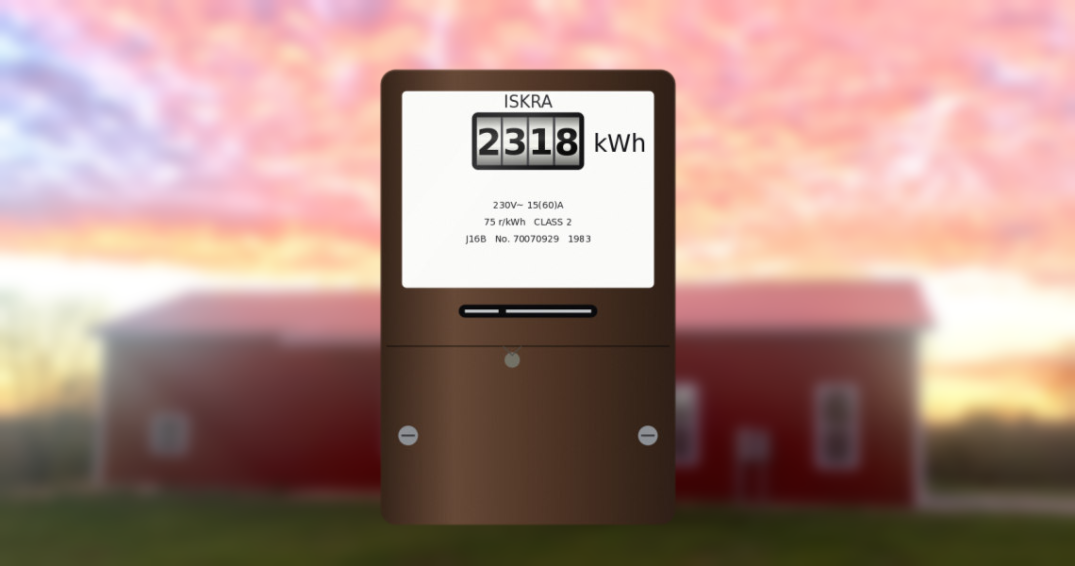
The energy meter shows 2318 kWh
